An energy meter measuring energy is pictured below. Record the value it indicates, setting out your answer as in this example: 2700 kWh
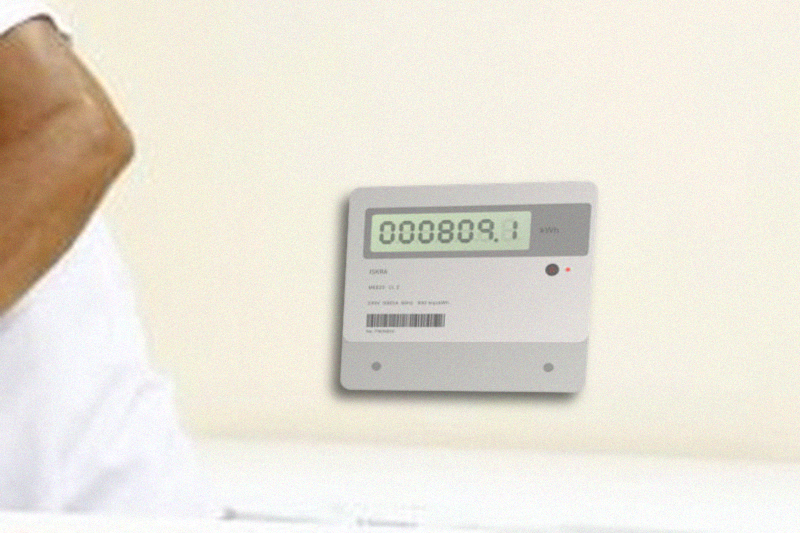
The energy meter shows 809.1 kWh
